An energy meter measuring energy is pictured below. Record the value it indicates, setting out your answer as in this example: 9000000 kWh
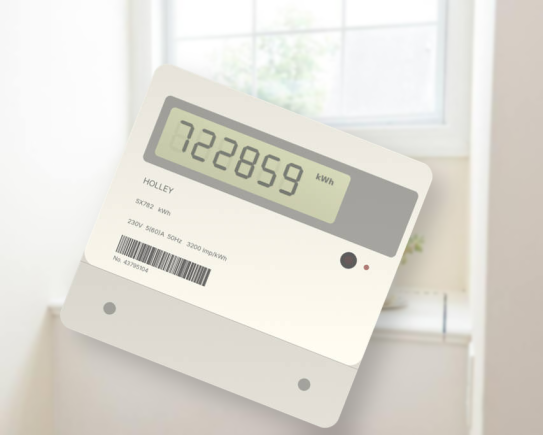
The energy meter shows 722859 kWh
